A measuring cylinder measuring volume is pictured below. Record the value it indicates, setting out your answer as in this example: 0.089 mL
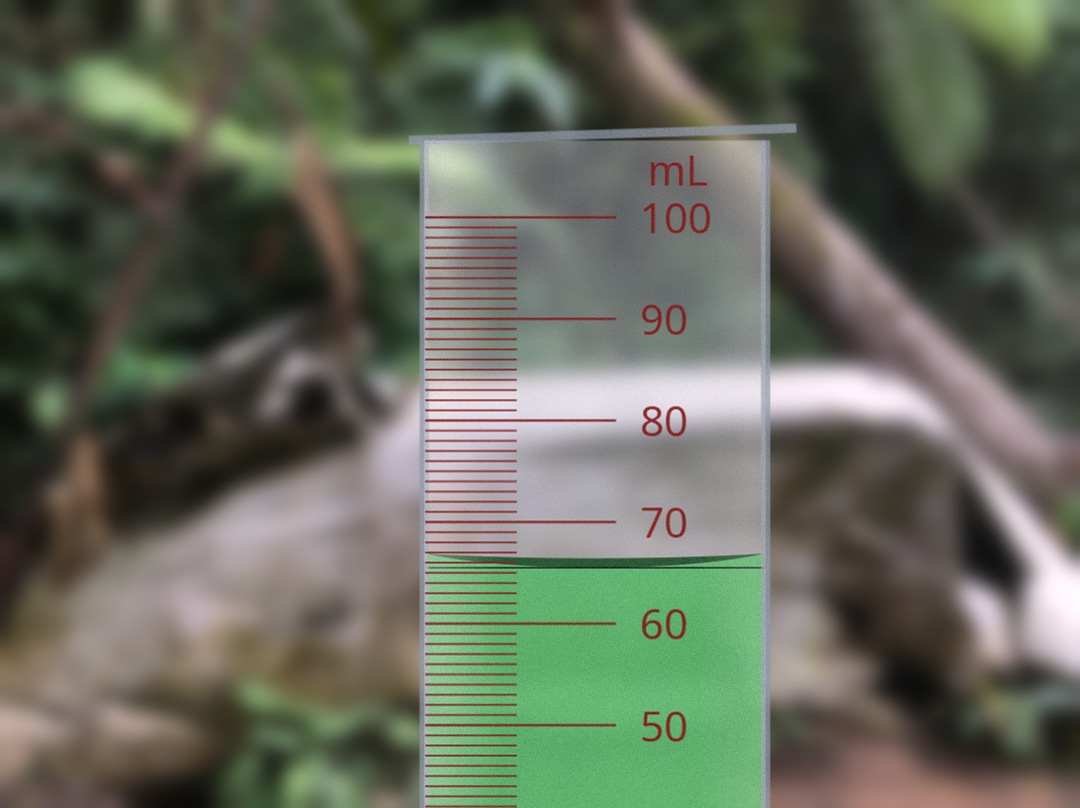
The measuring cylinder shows 65.5 mL
